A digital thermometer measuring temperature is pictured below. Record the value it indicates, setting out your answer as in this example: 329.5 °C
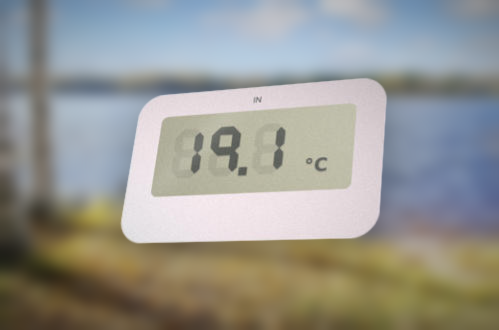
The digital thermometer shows 19.1 °C
